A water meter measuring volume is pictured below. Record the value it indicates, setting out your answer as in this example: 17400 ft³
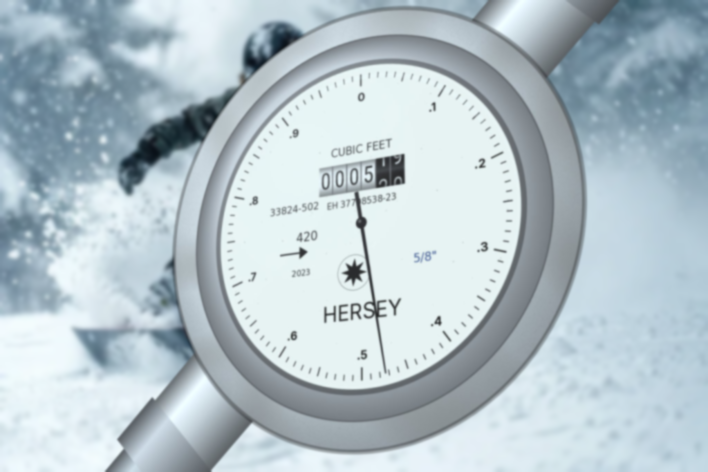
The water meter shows 519.47 ft³
